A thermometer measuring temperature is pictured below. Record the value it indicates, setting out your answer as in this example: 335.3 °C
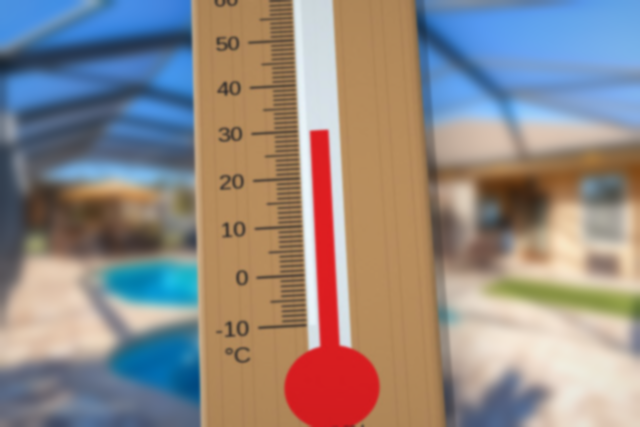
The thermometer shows 30 °C
